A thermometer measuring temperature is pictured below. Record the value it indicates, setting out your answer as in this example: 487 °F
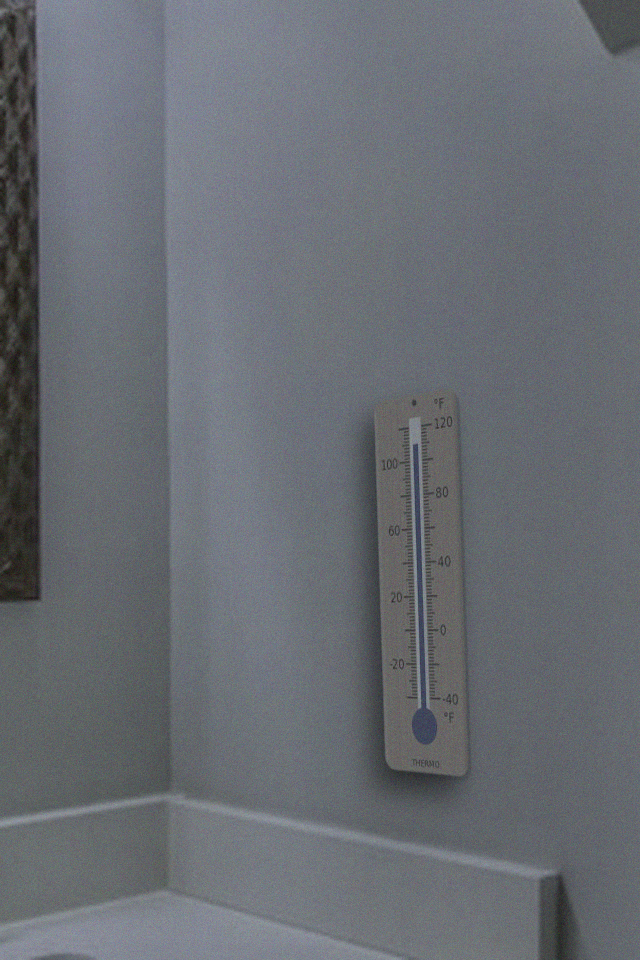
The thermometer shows 110 °F
